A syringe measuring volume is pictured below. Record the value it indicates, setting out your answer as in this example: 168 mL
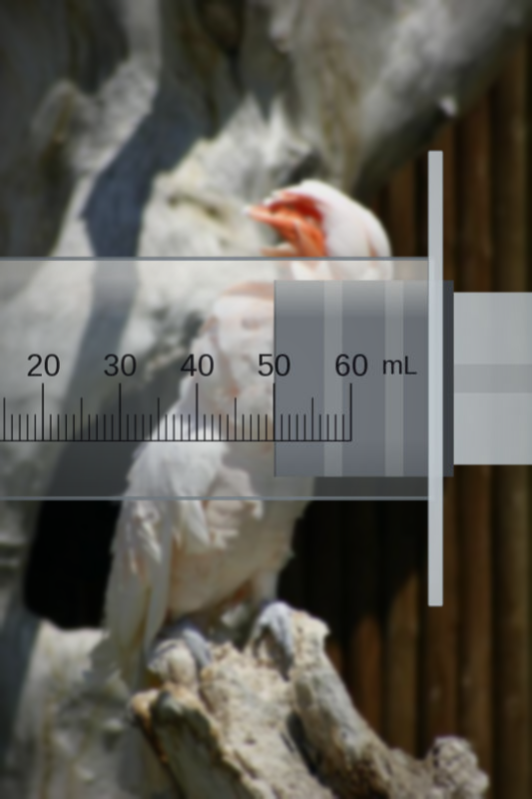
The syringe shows 50 mL
